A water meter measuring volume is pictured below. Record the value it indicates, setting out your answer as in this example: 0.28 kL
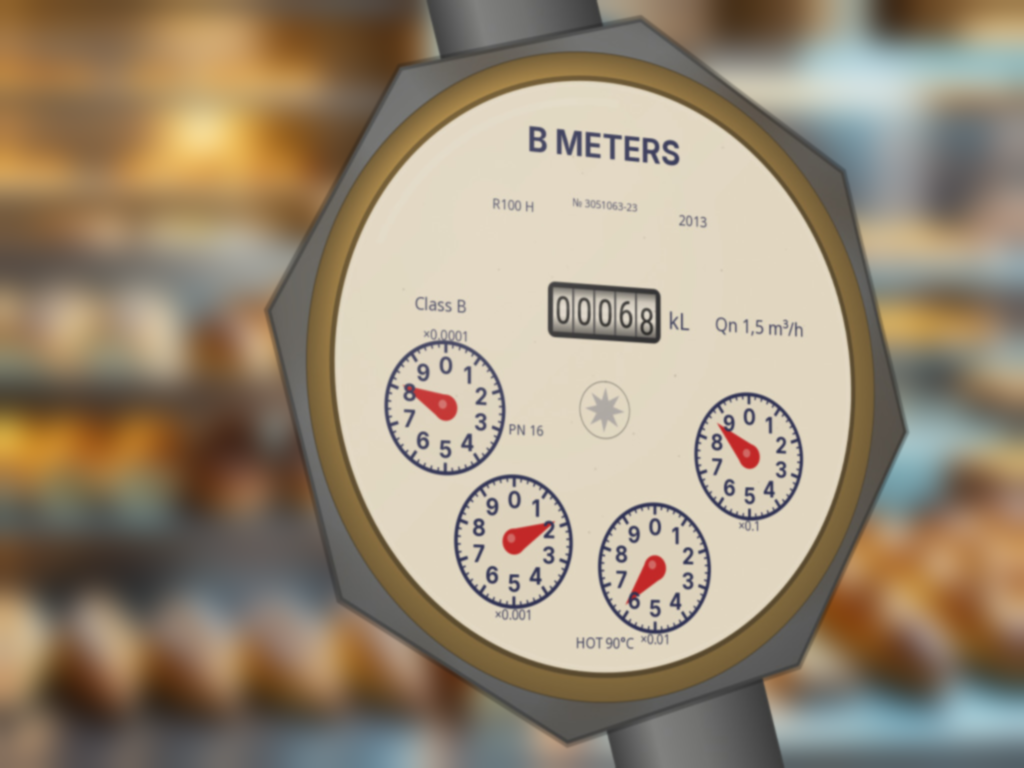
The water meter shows 67.8618 kL
